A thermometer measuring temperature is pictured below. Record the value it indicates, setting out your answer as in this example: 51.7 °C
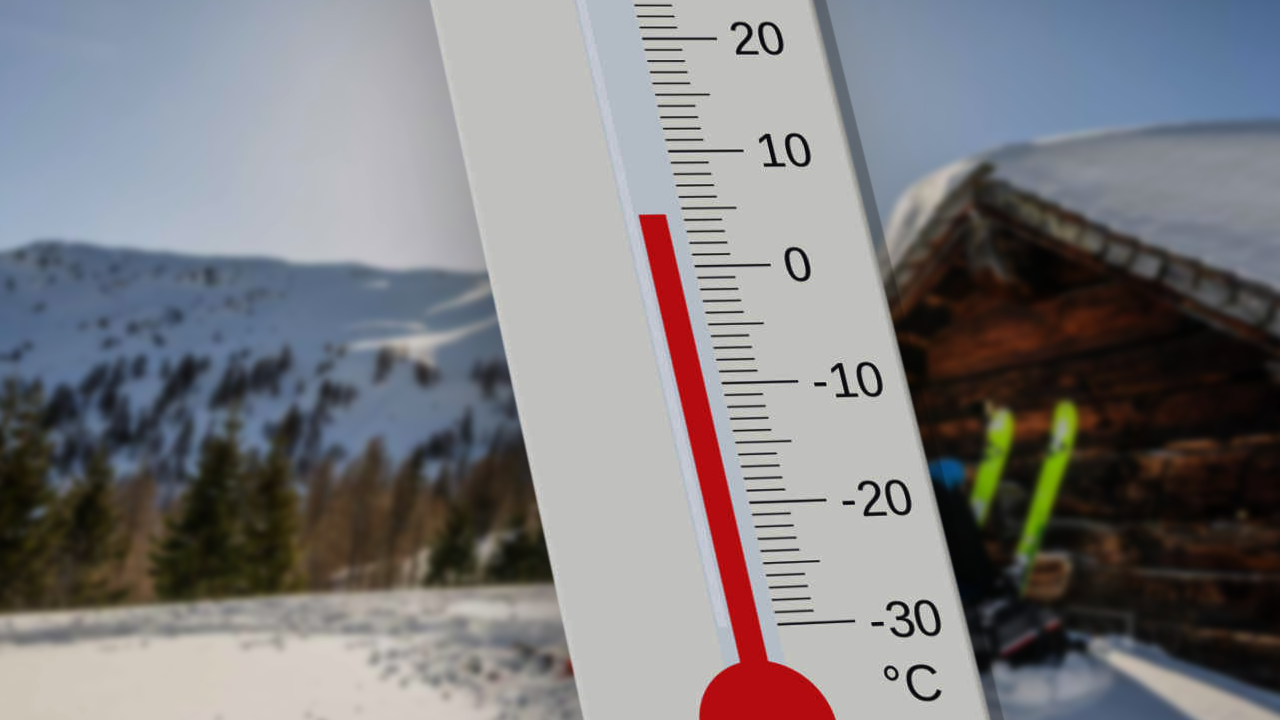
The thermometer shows 4.5 °C
